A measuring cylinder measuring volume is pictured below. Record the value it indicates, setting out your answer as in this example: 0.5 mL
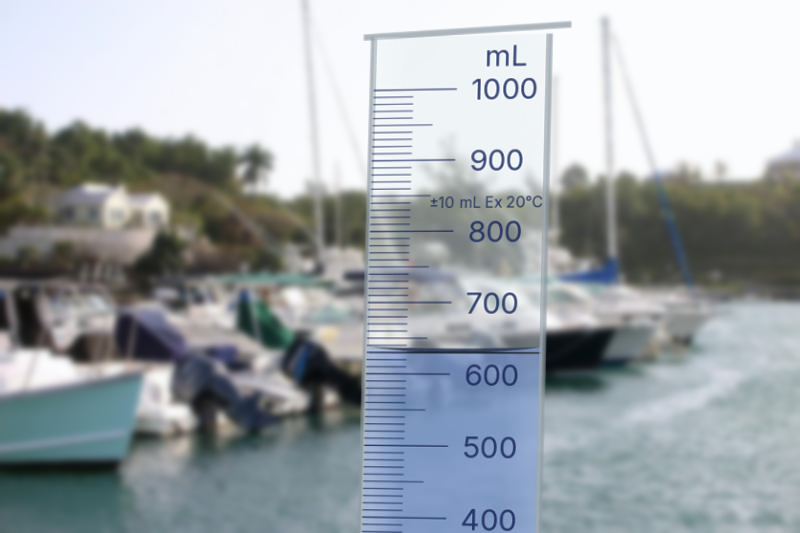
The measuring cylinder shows 630 mL
